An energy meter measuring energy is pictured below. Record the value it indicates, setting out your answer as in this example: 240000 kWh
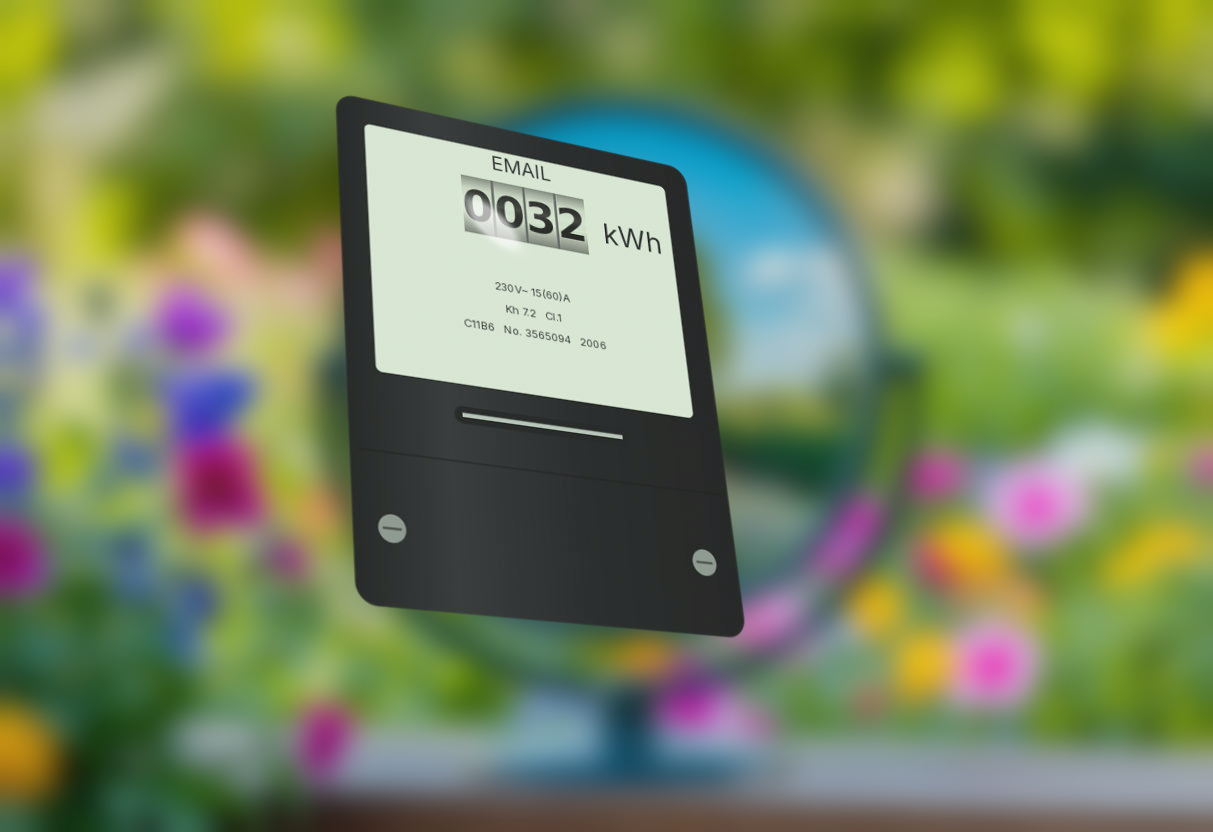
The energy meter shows 32 kWh
